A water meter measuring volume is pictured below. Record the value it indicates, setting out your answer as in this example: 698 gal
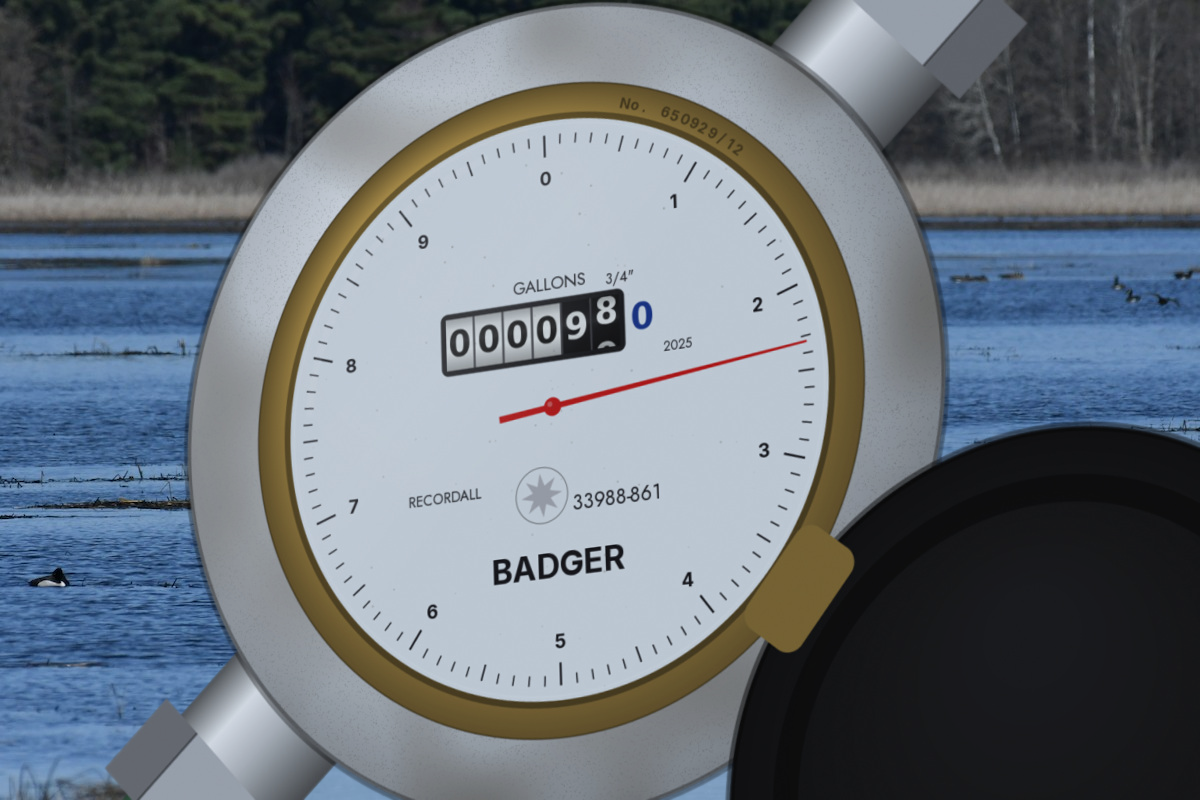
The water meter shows 982.3 gal
